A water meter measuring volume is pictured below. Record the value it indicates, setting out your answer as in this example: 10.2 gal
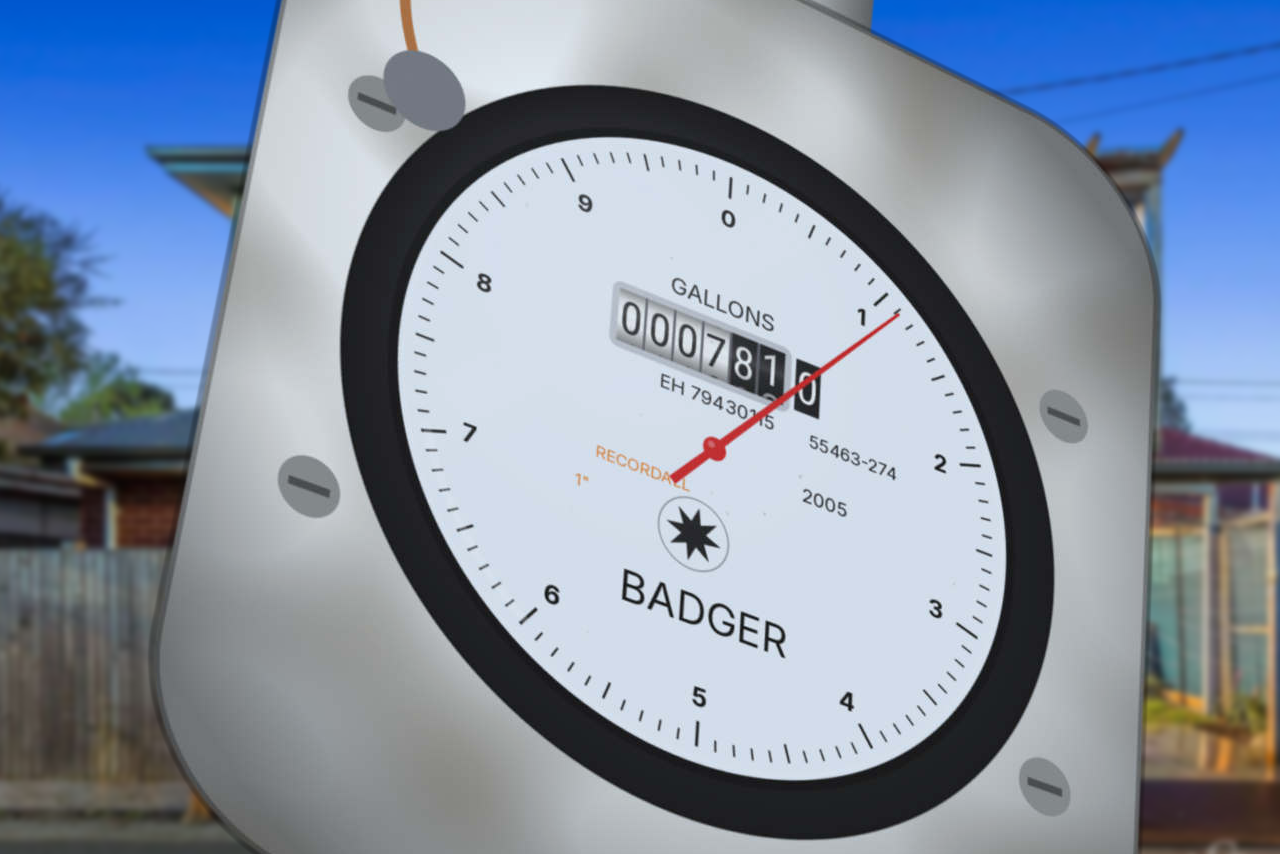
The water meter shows 7811.1 gal
